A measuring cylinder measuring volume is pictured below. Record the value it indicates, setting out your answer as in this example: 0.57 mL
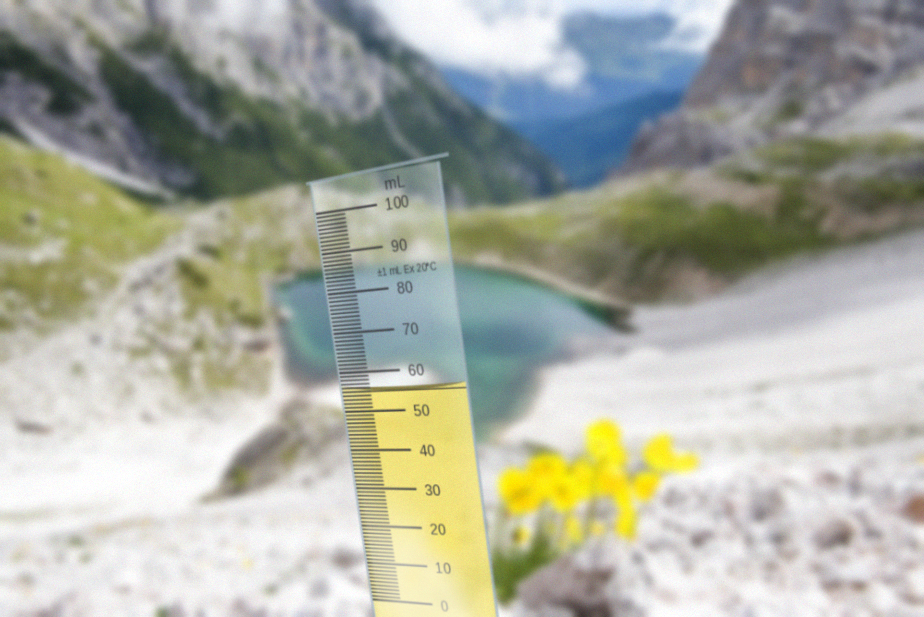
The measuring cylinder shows 55 mL
